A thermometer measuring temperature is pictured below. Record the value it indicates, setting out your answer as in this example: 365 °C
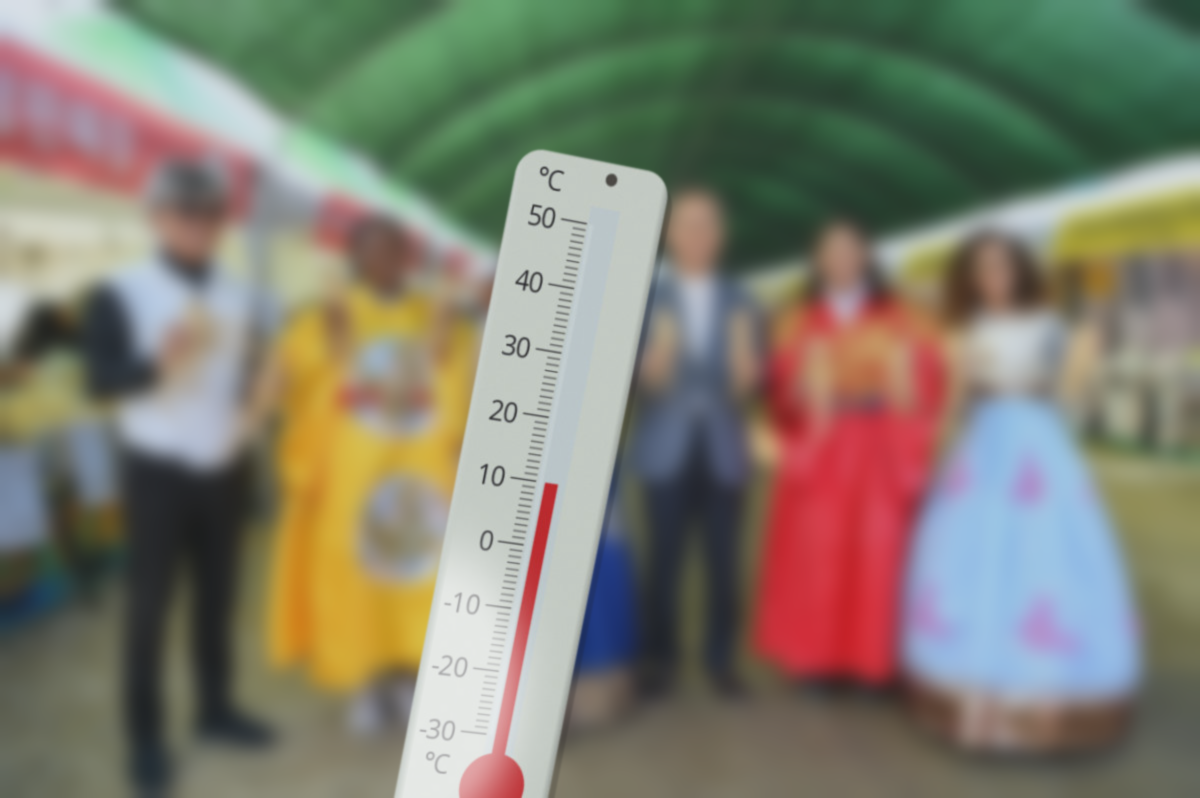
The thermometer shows 10 °C
